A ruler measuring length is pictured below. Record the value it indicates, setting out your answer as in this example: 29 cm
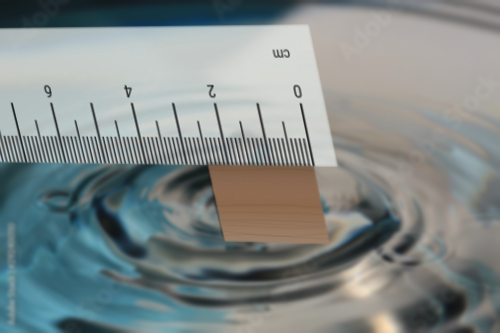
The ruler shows 2.5 cm
